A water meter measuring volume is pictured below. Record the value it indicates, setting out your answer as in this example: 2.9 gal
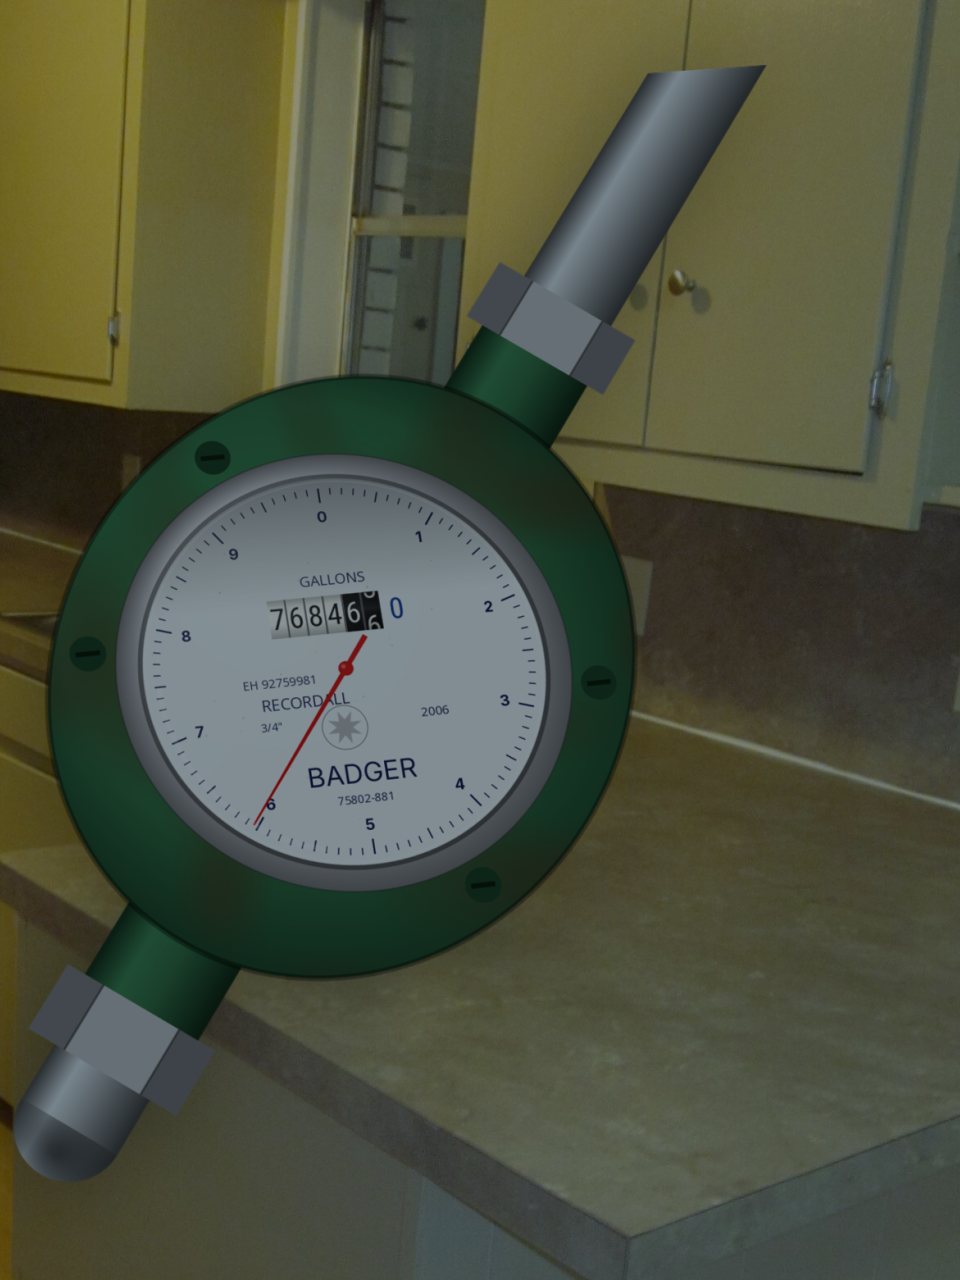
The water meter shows 7684656.0 gal
